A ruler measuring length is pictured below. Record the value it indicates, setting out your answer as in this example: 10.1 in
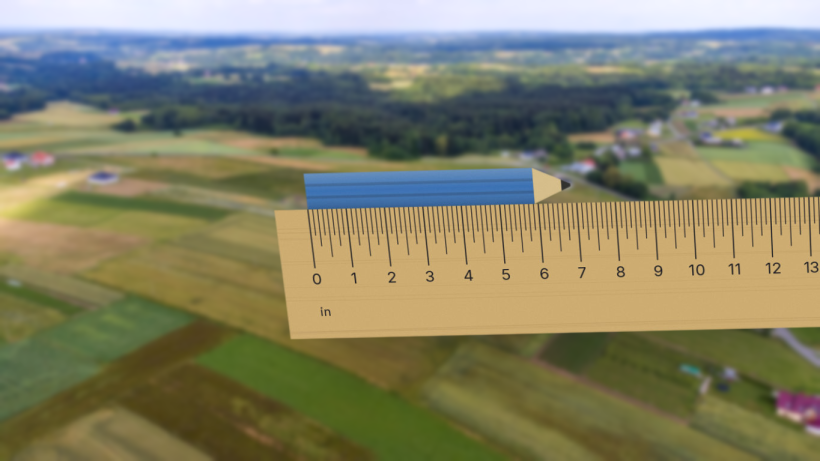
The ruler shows 6.875 in
